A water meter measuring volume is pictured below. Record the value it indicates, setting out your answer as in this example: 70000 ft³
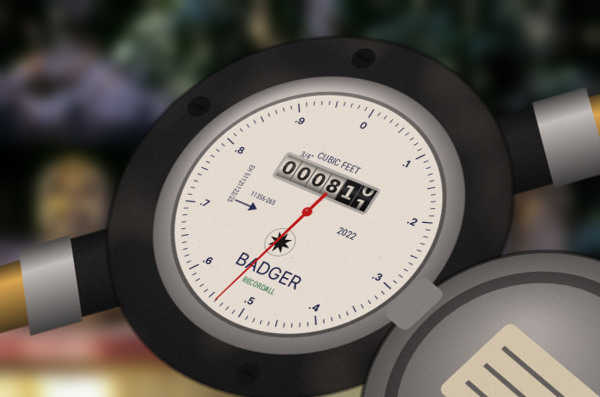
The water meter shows 810.54 ft³
